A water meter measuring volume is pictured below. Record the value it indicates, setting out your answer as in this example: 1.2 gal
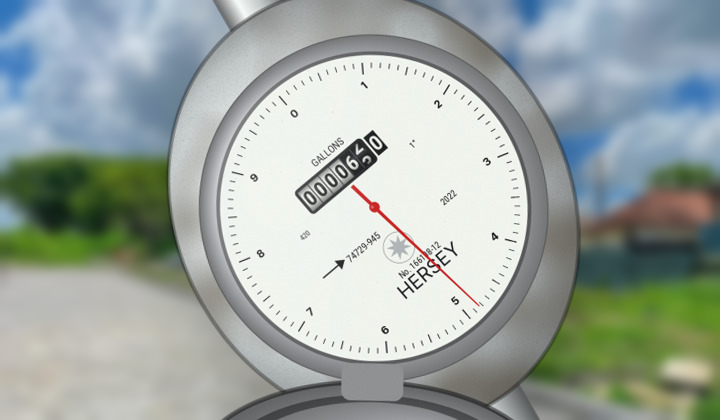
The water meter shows 624.8 gal
